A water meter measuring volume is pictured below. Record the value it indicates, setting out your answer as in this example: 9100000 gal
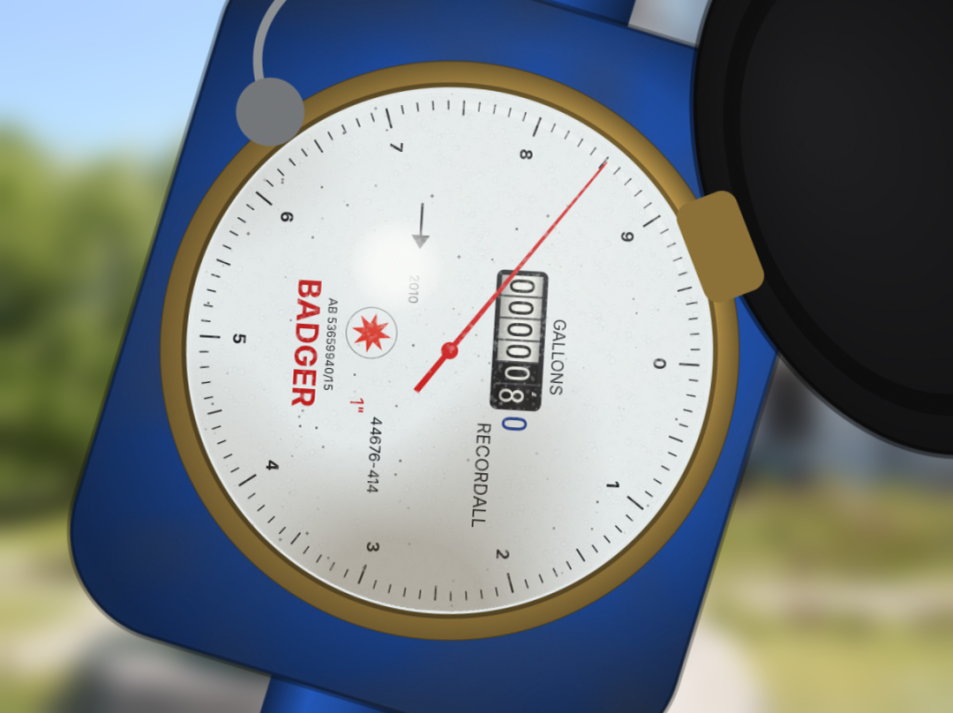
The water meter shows 78.5 gal
